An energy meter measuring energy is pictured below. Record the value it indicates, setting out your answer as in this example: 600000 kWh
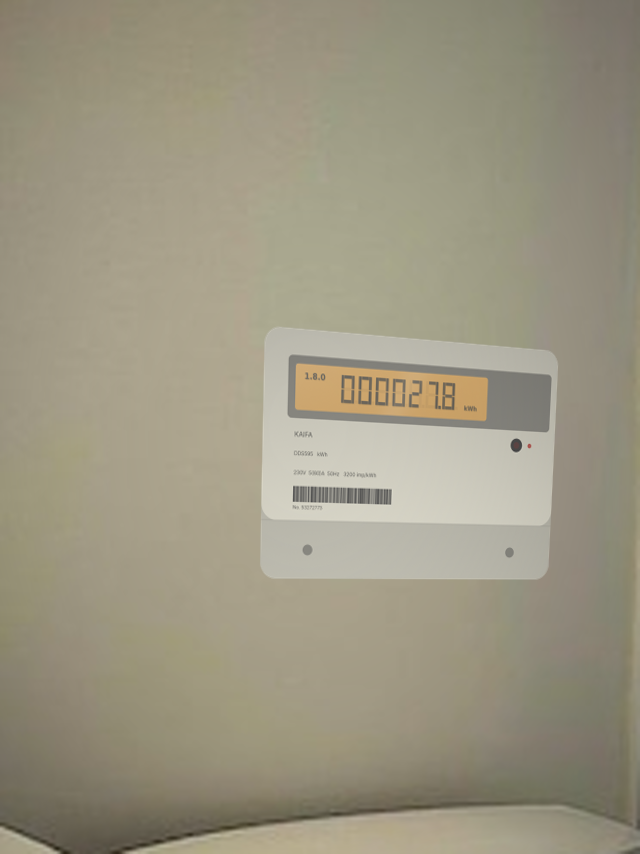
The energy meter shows 27.8 kWh
